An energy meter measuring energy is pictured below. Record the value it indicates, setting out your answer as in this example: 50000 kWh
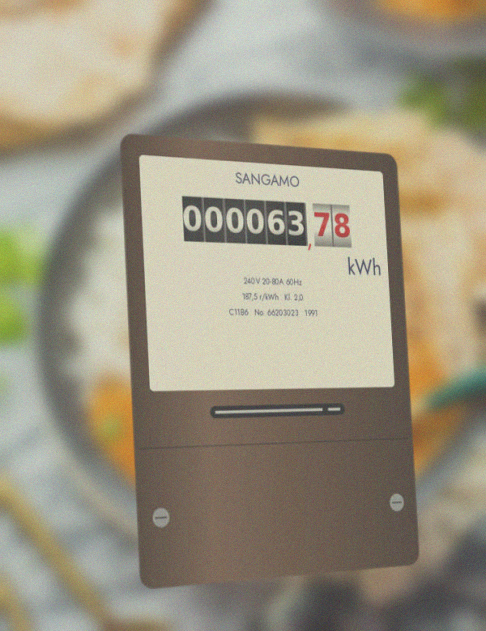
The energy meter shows 63.78 kWh
